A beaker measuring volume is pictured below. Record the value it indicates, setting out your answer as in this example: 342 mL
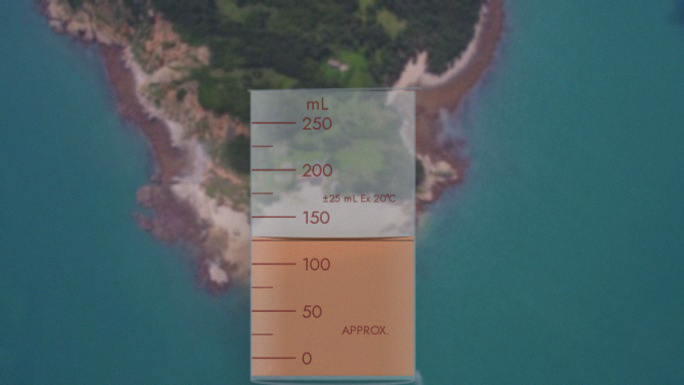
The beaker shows 125 mL
